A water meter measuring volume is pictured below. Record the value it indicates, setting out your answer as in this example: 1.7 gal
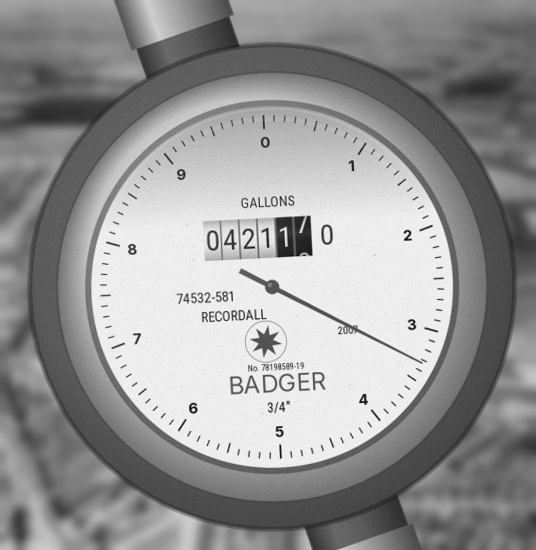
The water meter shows 421173.3 gal
